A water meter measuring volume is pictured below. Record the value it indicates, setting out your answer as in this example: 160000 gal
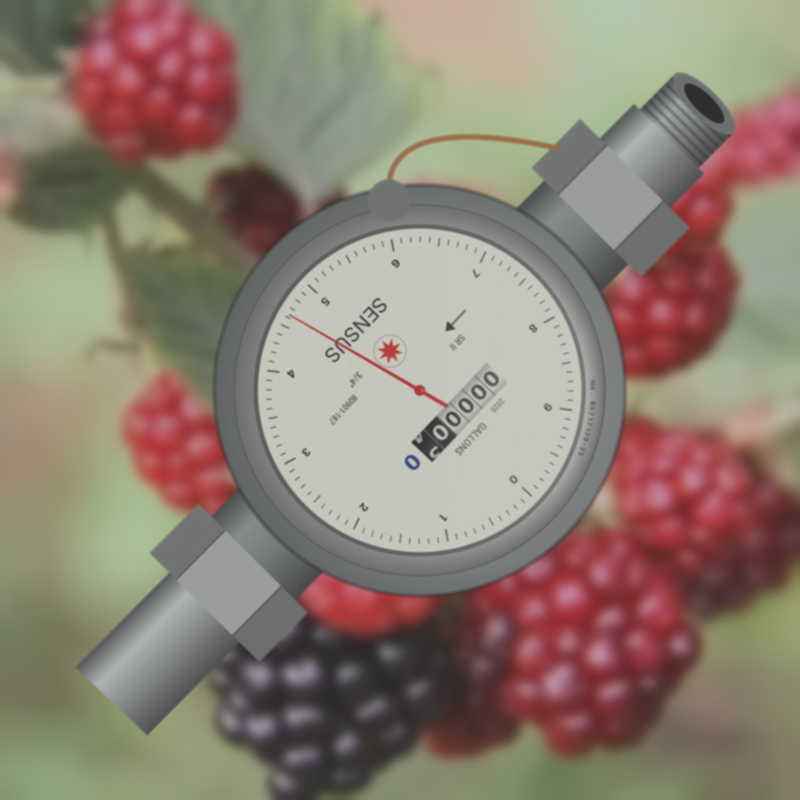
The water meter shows 34.6 gal
